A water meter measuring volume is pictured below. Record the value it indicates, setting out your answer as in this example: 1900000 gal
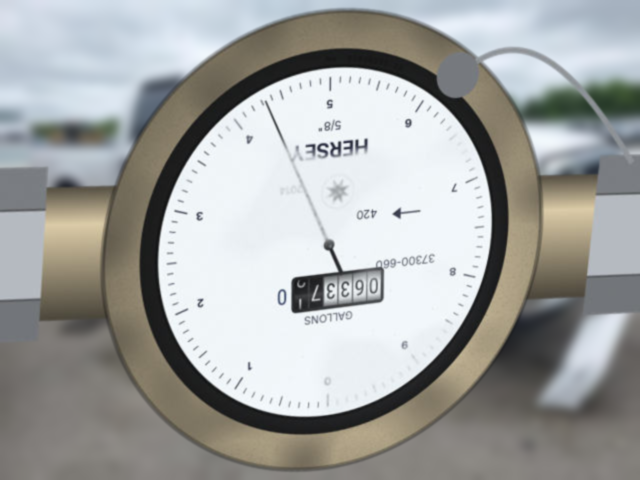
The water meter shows 633714.3 gal
